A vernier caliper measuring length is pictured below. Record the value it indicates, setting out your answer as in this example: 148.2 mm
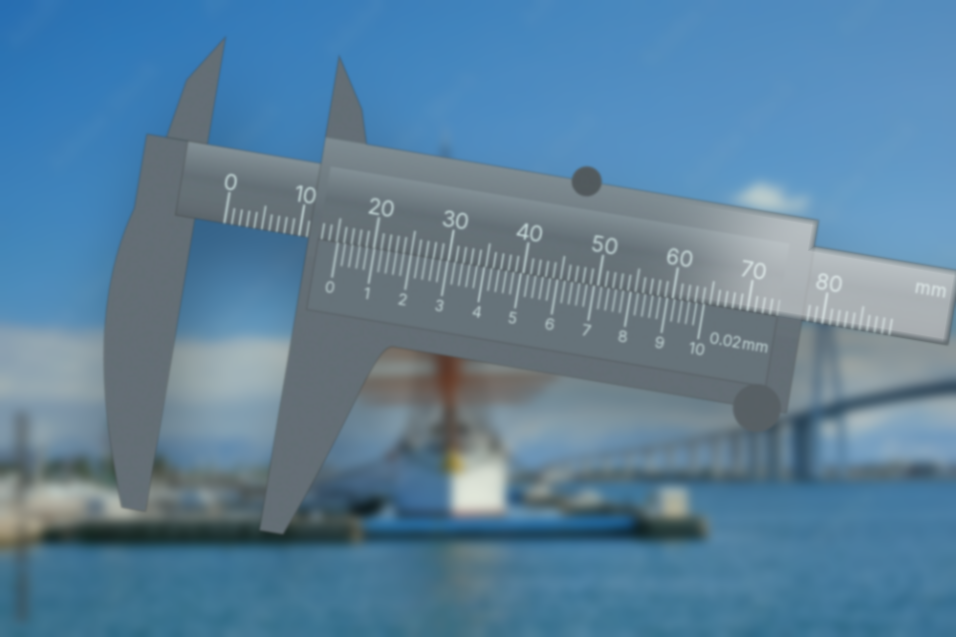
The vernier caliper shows 15.2 mm
